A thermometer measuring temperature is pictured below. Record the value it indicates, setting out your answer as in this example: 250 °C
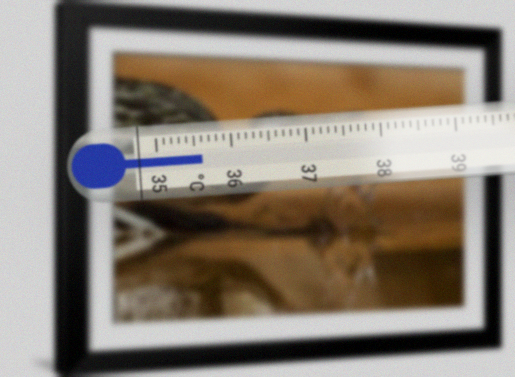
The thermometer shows 35.6 °C
